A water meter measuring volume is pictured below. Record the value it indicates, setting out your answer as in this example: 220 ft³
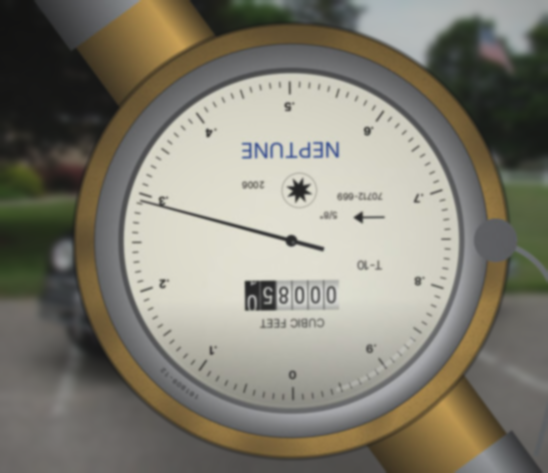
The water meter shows 850.29 ft³
